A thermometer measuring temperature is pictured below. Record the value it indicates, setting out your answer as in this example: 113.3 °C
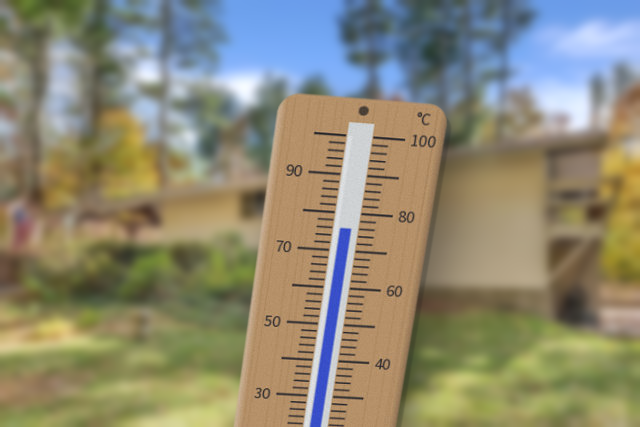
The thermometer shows 76 °C
